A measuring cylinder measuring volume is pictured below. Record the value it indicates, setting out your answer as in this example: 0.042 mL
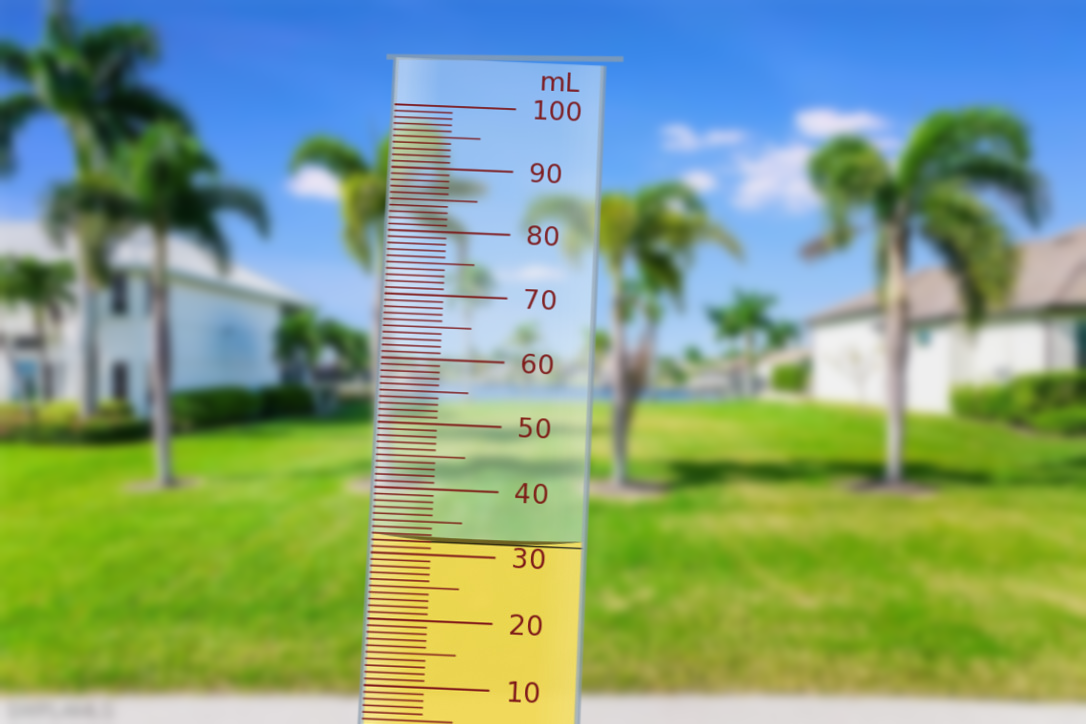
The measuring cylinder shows 32 mL
